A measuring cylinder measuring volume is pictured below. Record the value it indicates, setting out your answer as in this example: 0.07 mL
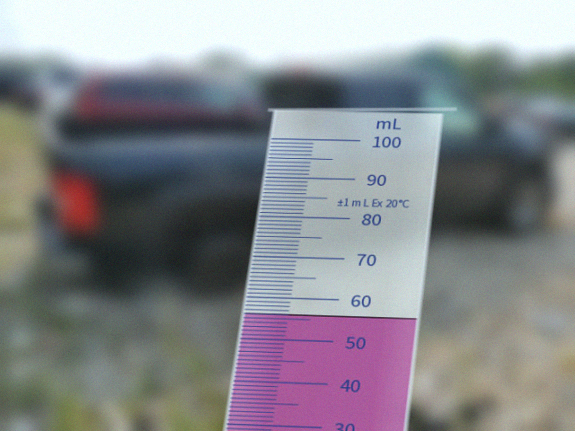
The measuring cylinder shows 56 mL
